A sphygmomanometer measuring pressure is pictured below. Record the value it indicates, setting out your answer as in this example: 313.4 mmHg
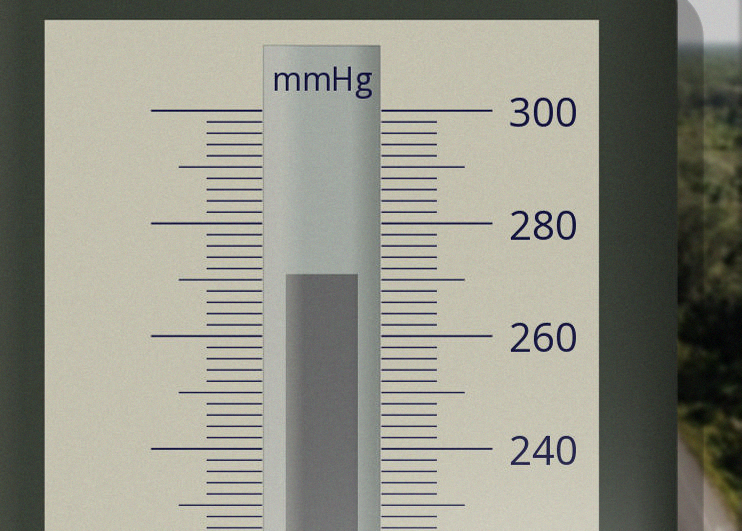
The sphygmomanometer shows 271 mmHg
